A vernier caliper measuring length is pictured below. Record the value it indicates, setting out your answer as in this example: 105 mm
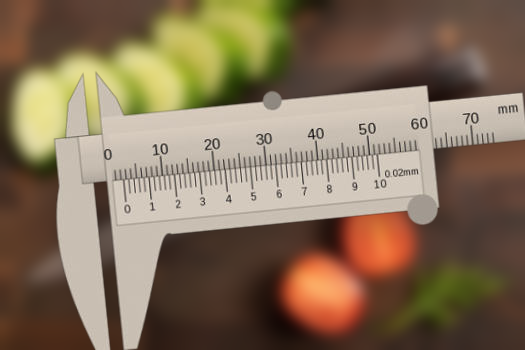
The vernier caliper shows 2.5 mm
